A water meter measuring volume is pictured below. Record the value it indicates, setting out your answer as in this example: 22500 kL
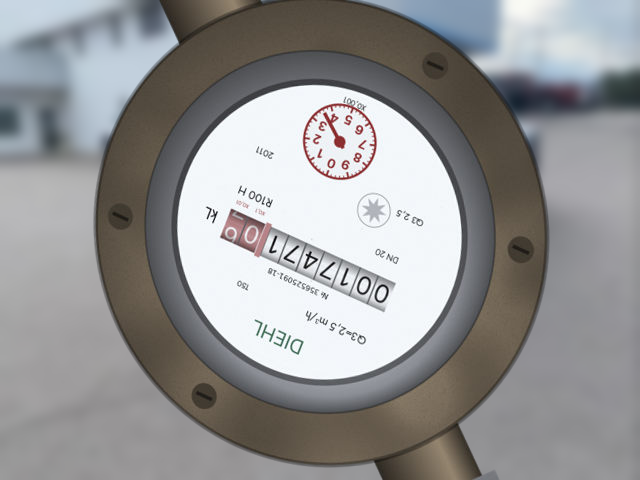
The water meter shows 17471.063 kL
